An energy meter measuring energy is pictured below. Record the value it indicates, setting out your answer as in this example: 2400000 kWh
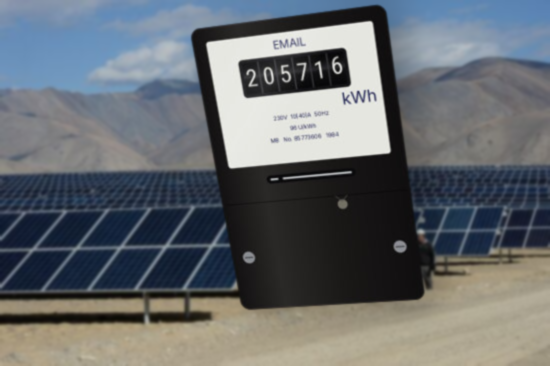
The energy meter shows 205716 kWh
